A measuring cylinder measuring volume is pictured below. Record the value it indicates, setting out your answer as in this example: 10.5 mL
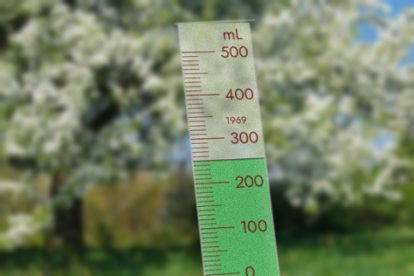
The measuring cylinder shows 250 mL
